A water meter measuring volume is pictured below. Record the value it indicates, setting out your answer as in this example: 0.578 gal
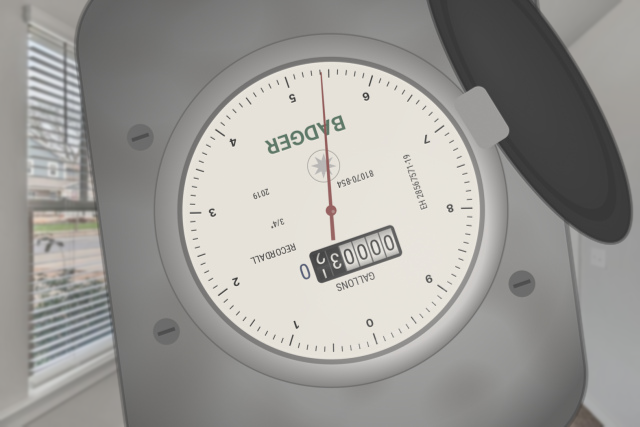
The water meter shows 315.4 gal
